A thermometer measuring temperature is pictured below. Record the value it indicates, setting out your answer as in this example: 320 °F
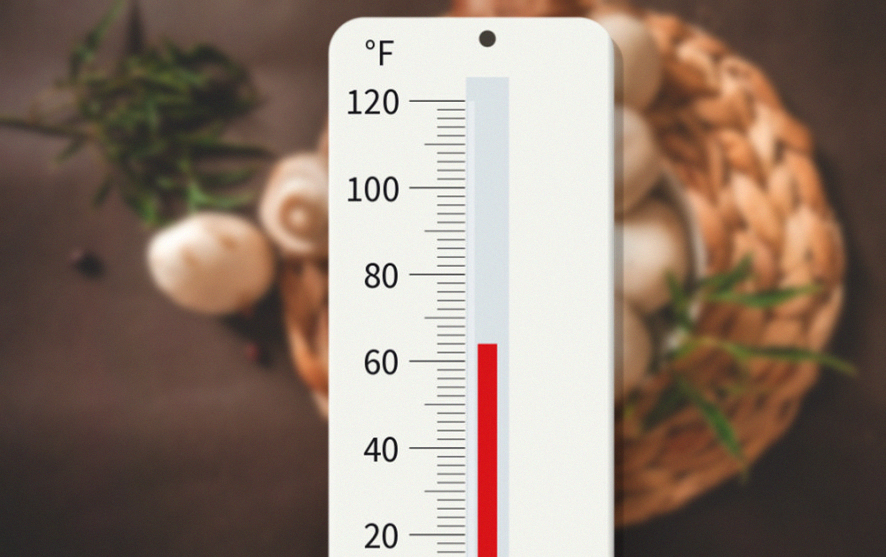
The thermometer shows 64 °F
